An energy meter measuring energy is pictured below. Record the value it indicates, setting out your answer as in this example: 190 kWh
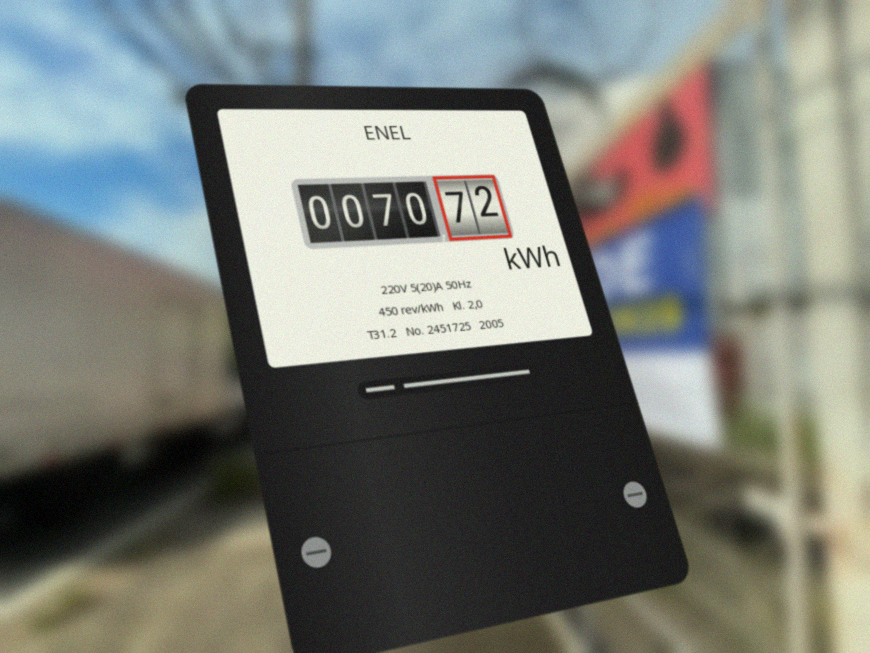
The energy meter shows 70.72 kWh
